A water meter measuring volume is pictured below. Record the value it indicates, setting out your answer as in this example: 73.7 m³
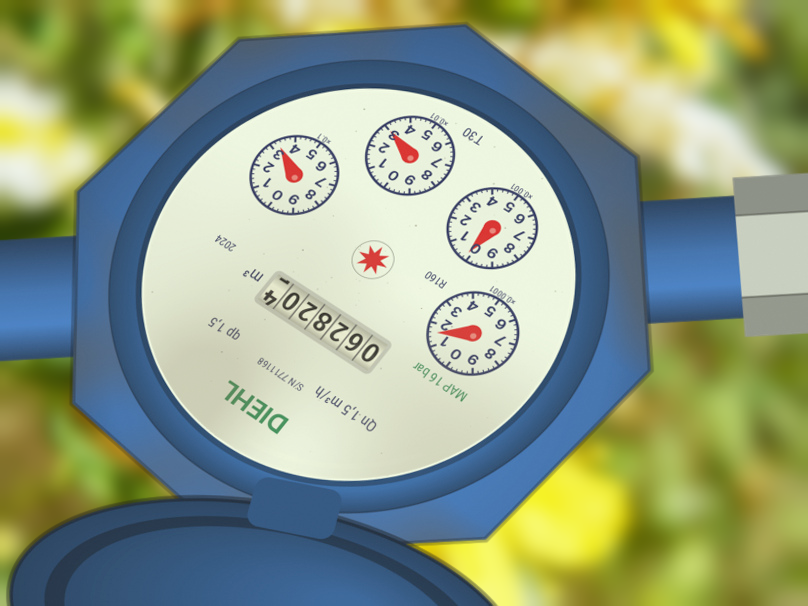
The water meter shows 628204.3301 m³
